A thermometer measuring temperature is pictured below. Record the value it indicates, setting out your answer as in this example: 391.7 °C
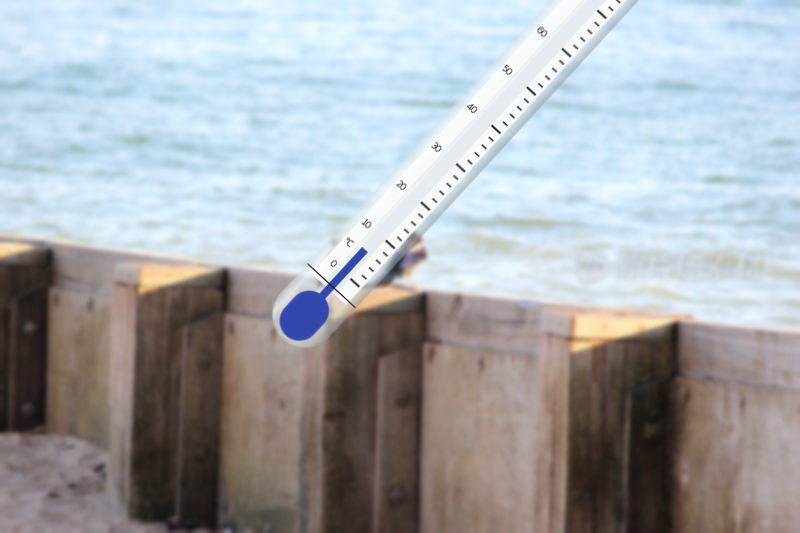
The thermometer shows 6 °C
